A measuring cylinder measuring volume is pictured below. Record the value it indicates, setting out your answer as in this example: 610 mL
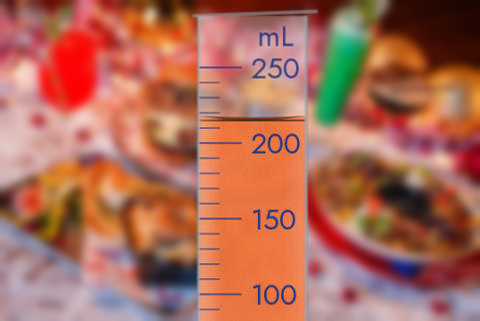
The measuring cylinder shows 215 mL
